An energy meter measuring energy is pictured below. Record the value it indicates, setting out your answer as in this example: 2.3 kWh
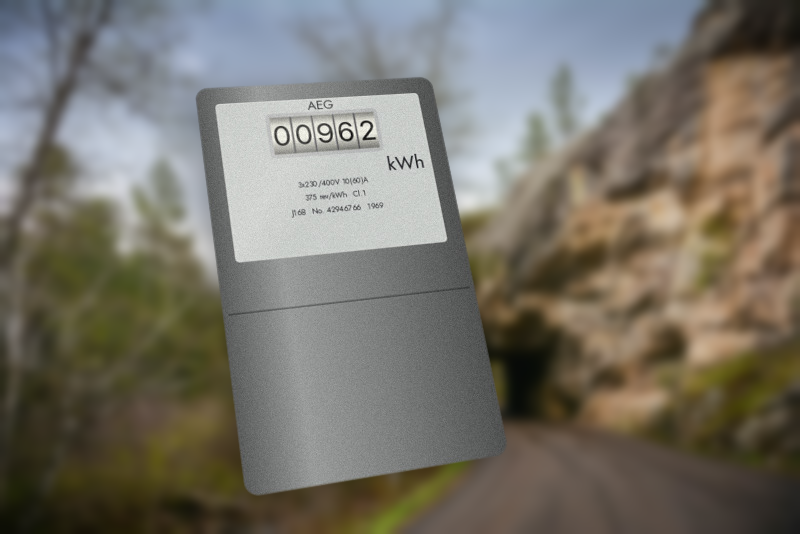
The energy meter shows 962 kWh
